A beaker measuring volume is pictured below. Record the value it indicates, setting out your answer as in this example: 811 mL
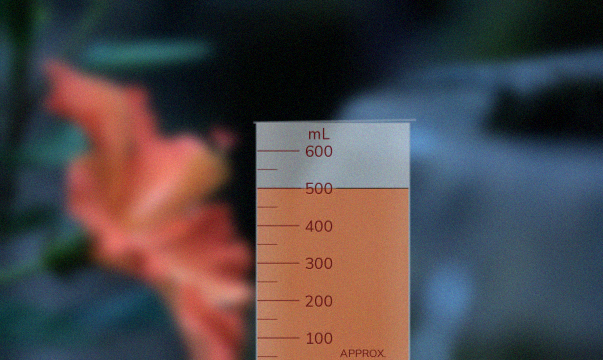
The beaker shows 500 mL
